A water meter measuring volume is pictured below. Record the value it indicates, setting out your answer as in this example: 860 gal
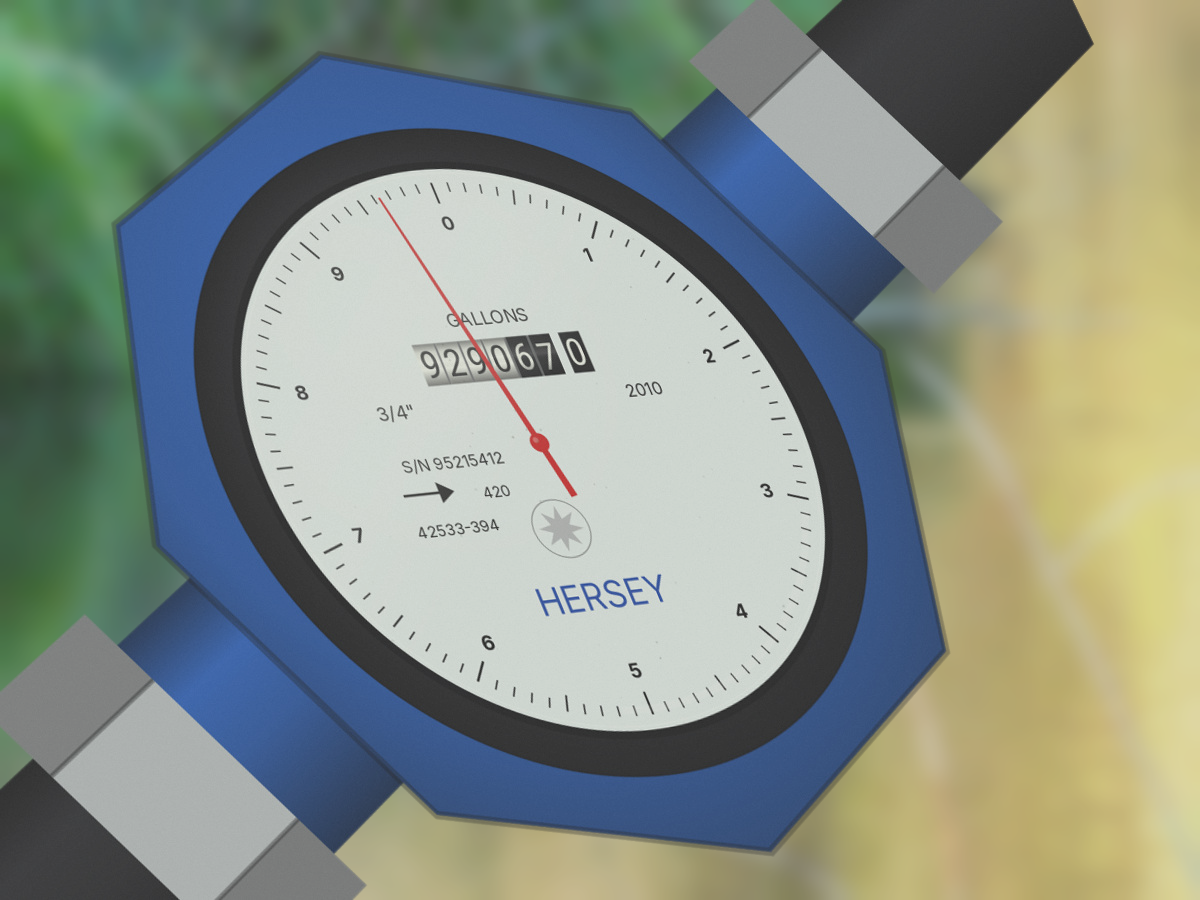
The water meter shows 9290669.6 gal
